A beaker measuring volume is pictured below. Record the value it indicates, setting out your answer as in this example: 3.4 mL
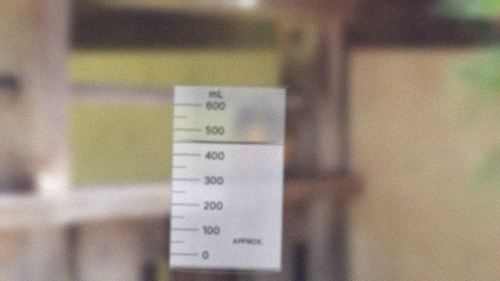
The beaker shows 450 mL
